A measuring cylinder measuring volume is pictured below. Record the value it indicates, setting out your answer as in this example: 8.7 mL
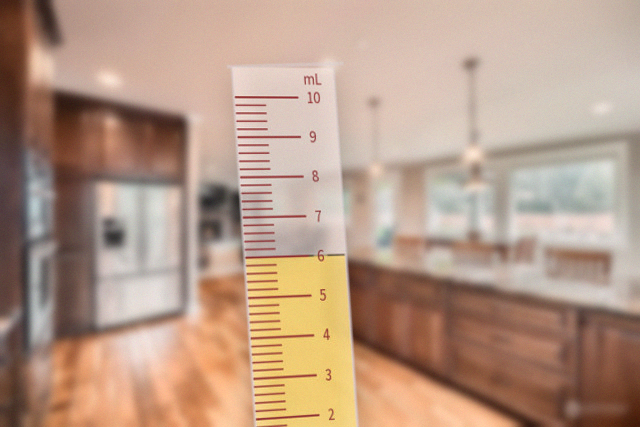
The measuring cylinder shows 6 mL
